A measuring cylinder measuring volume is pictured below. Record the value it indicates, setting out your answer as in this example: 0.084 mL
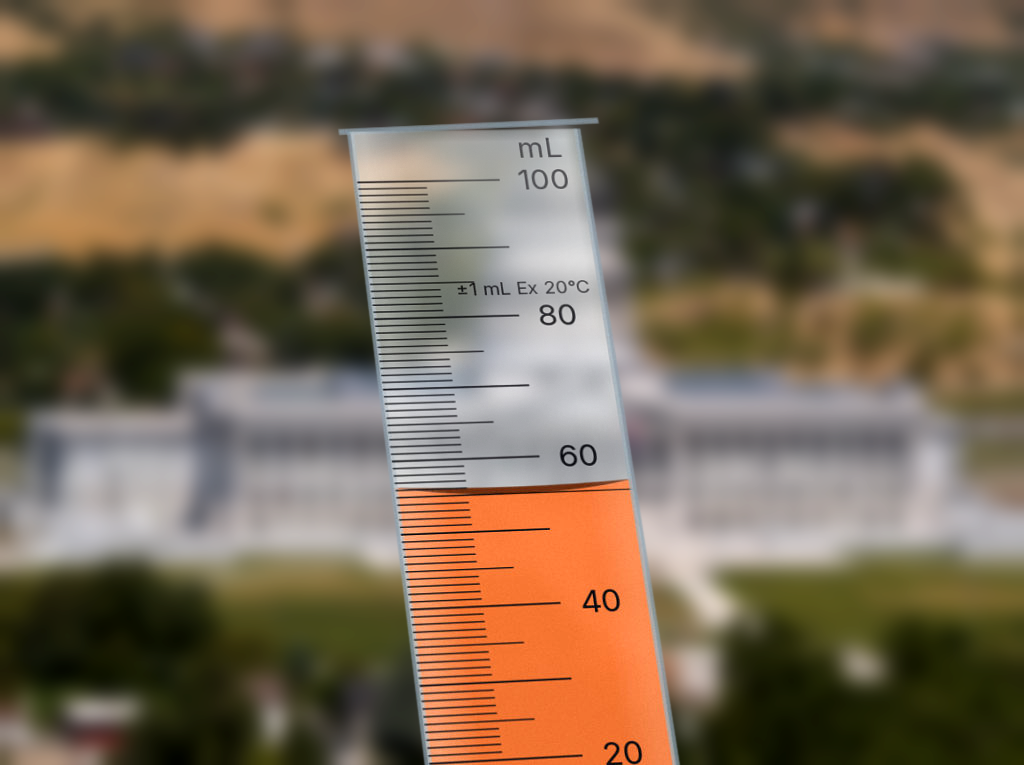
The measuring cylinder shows 55 mL
